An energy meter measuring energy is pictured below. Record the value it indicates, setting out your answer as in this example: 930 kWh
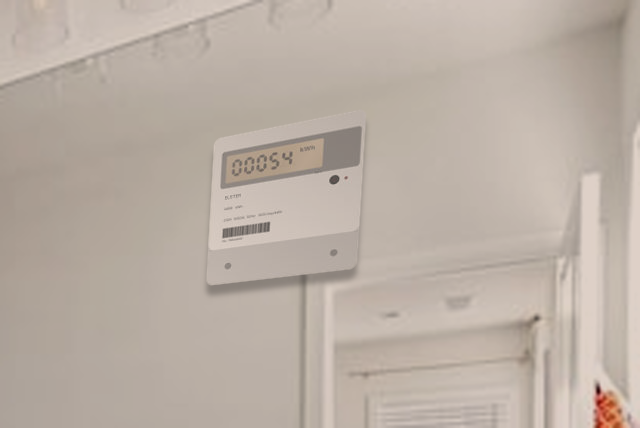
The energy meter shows 54 kWh
